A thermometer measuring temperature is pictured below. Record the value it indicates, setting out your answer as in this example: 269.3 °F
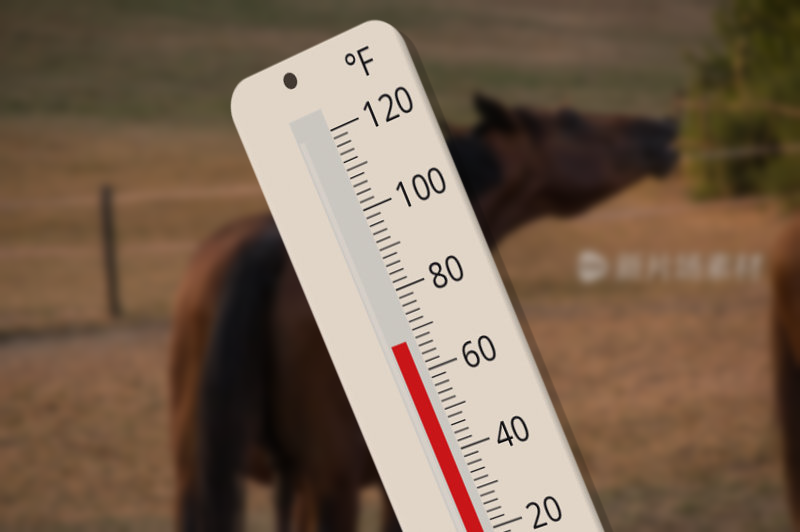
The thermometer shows 68 °F
